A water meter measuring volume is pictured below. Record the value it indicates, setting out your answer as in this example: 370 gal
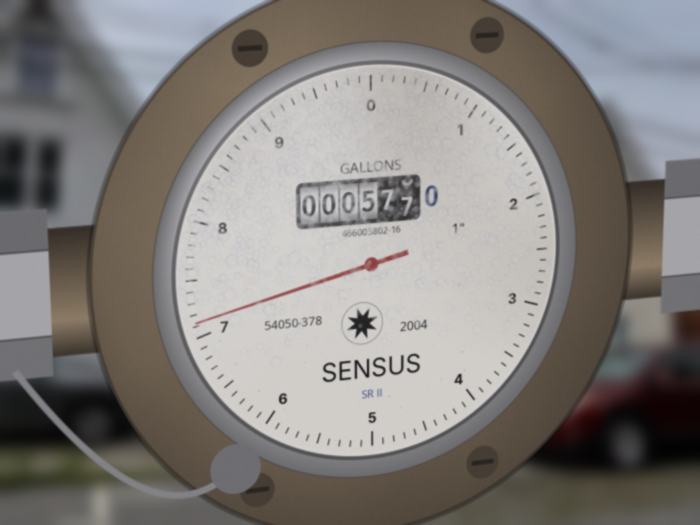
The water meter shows 5767.1 gal
